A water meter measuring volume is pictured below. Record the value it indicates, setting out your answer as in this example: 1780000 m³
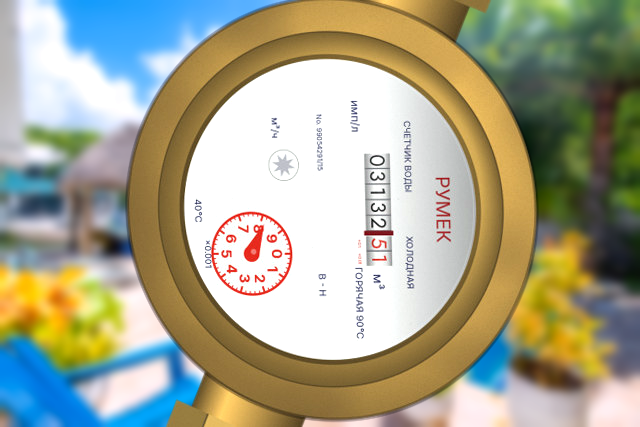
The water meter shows 3132.518 m³
